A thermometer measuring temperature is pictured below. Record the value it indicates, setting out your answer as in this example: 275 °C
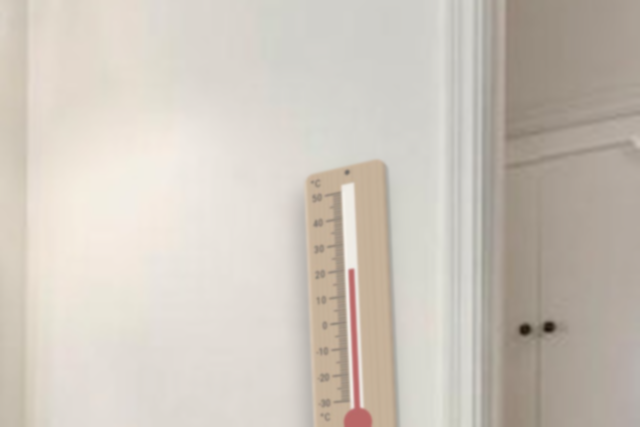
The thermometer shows 20 °C
